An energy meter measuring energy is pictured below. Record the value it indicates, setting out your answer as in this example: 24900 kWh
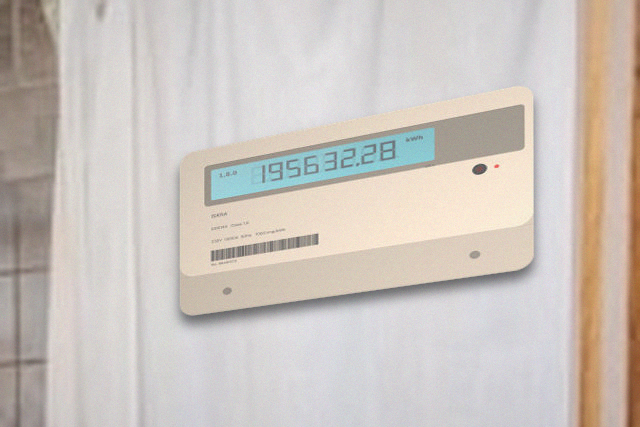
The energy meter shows 195632.28 kWh
